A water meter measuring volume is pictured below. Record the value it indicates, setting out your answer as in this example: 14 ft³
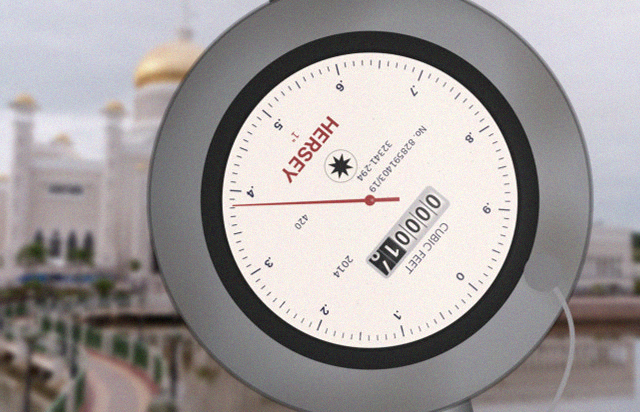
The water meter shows 17.38 ft³
